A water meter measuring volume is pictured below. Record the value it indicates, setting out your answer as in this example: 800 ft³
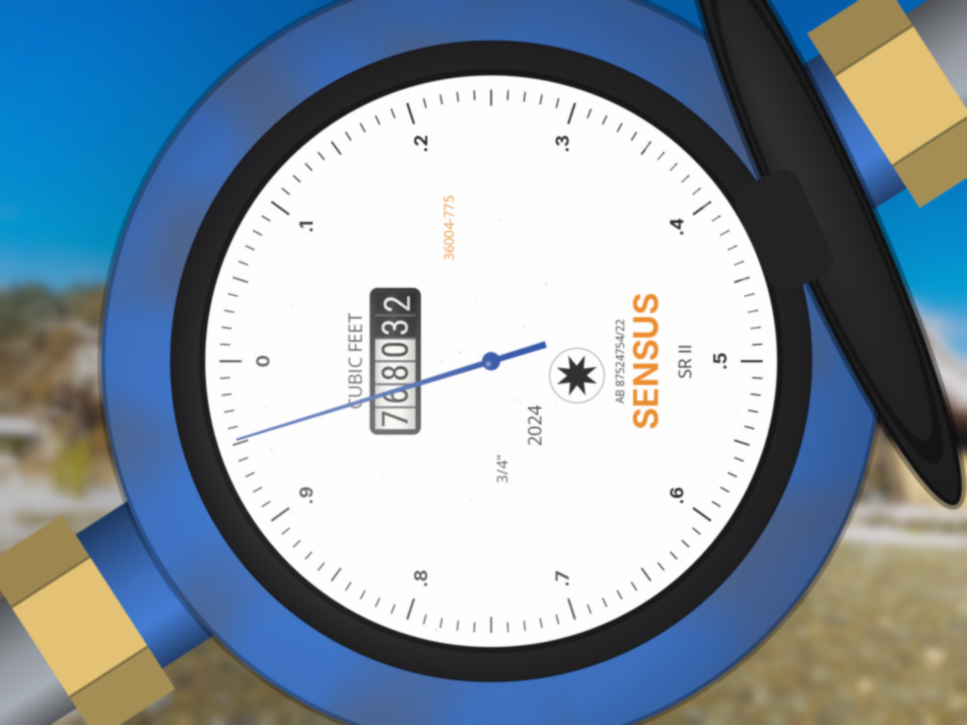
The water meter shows 768031.95 ft³
